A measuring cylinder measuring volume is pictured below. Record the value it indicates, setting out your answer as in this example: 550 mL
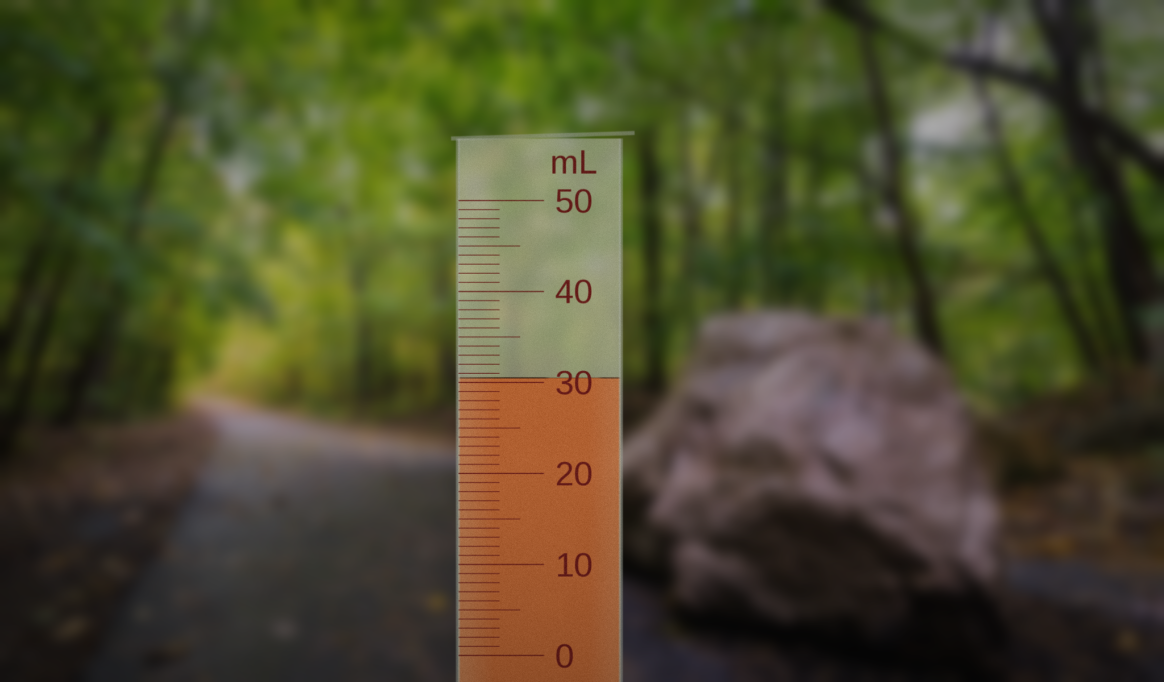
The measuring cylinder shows 30.5 mL
